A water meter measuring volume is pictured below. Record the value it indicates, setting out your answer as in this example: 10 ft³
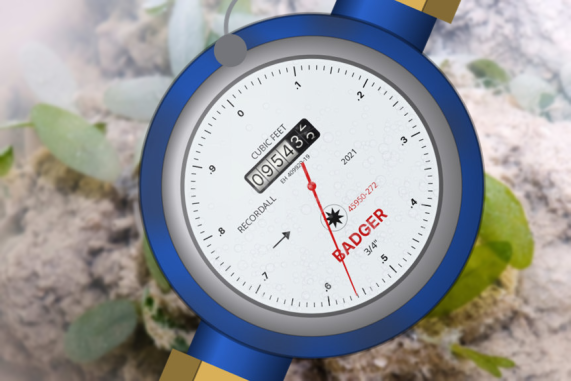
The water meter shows 95432.56 ft³
